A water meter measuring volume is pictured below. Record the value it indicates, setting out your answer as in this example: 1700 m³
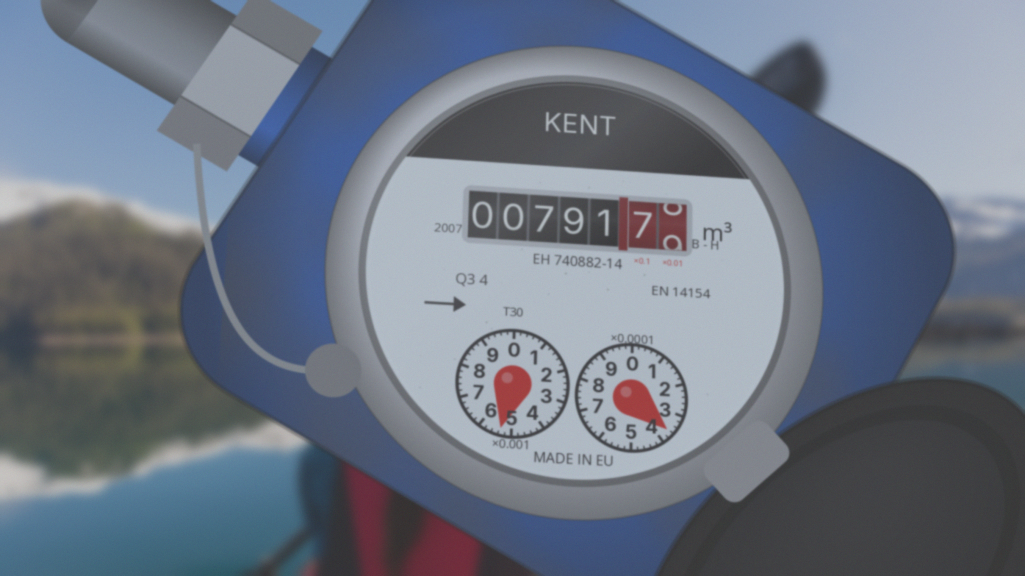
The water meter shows 791.7853 m³
